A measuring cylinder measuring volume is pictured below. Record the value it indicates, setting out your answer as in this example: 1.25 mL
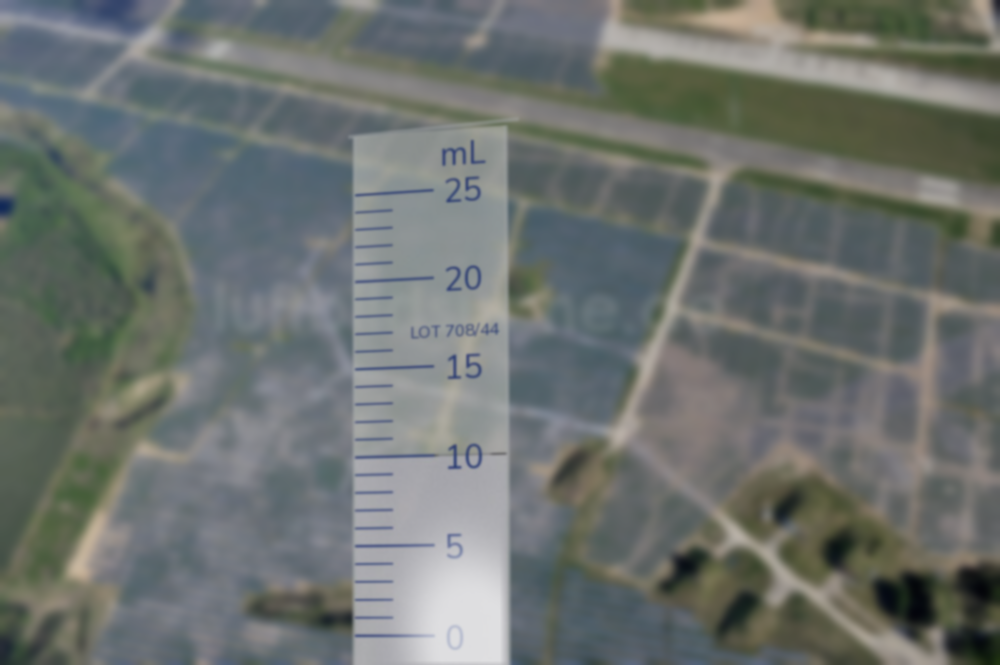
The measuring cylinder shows 10 mL
